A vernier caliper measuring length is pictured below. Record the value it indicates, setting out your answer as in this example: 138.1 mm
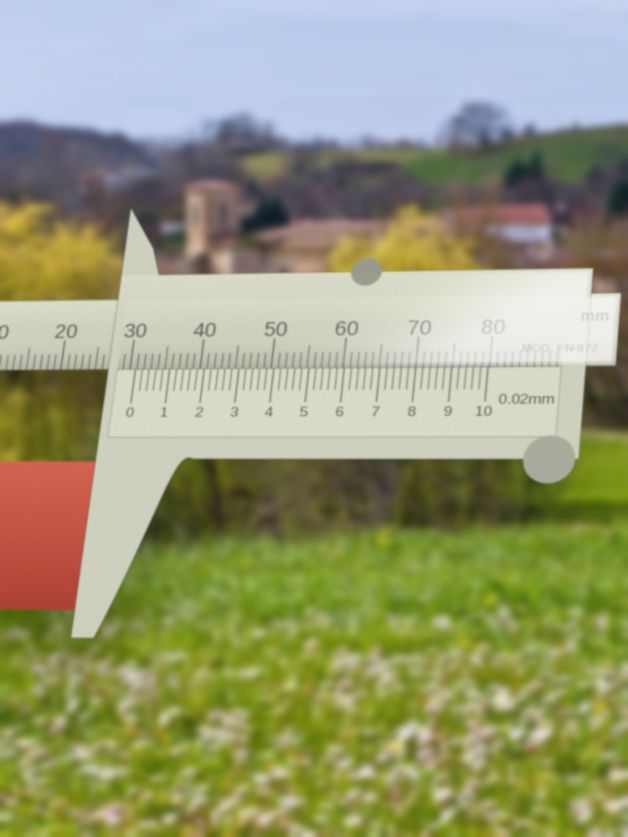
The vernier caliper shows 30.8 mm
